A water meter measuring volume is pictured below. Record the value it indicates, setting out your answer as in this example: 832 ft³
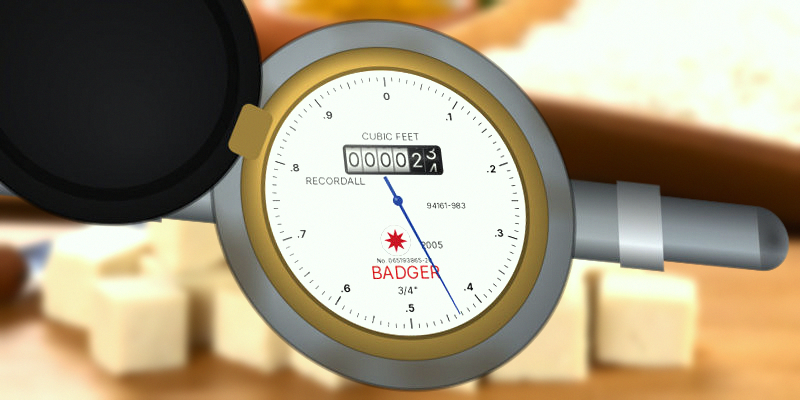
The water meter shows 23.43 ft³
